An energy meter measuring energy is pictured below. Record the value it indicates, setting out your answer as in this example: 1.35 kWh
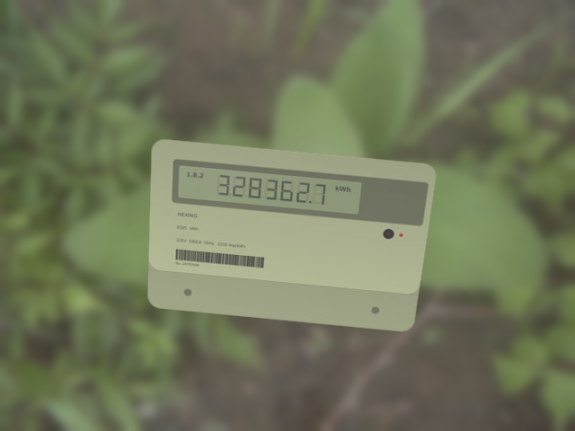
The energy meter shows 328362.7 kWh
